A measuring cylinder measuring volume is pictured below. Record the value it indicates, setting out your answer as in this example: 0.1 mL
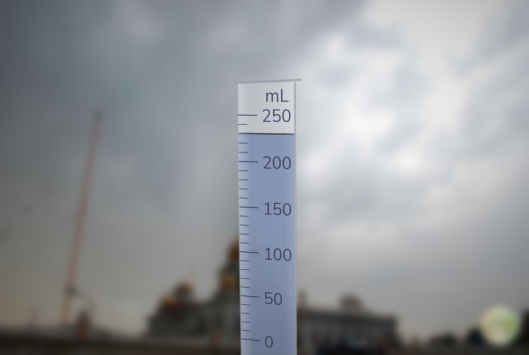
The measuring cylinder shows 230 mL
